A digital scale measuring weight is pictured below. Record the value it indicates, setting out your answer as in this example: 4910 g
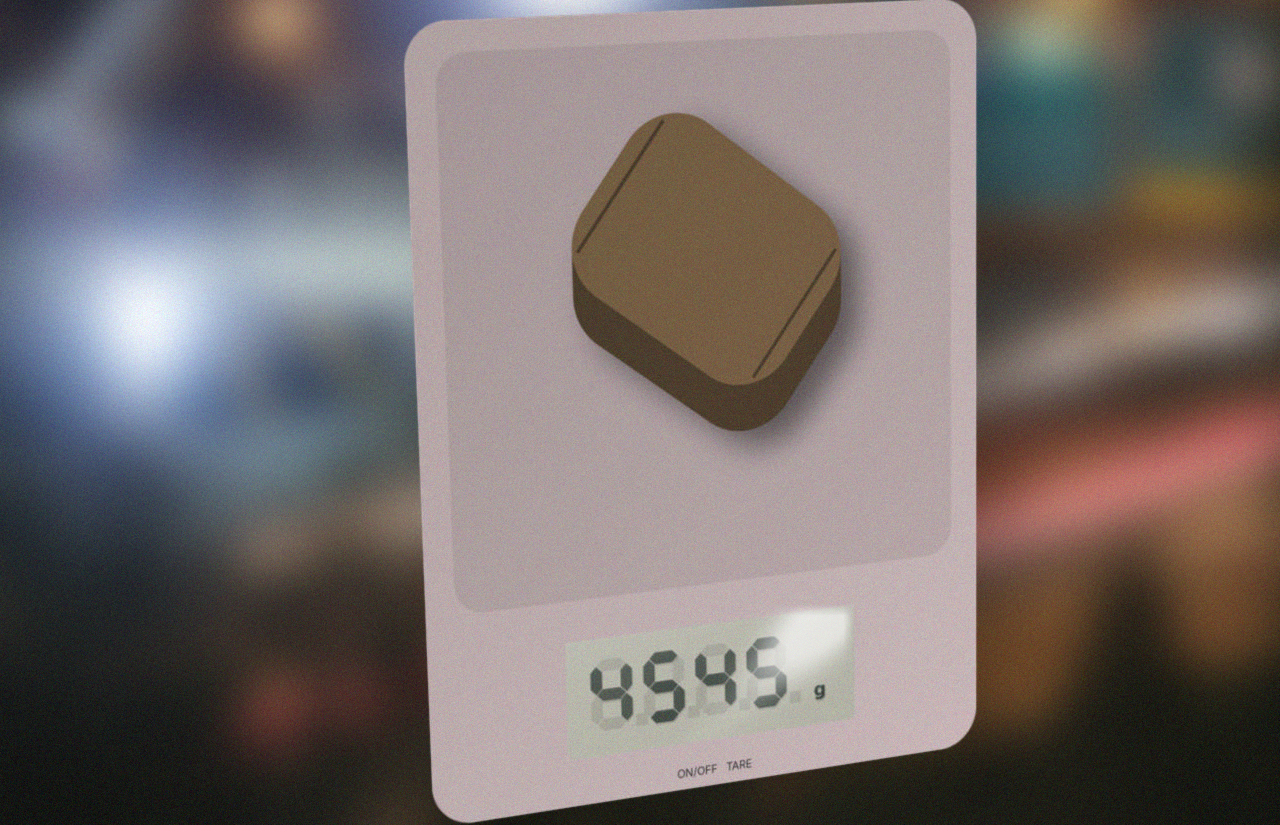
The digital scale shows 4545 g
